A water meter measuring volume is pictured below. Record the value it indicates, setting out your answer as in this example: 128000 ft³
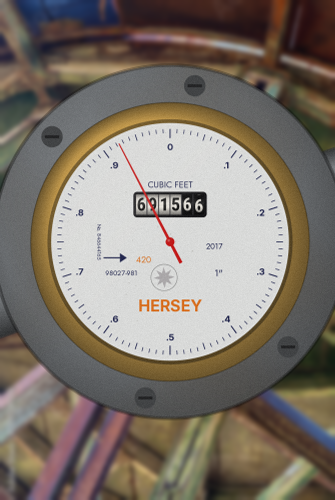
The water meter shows 691565.92 ft³
